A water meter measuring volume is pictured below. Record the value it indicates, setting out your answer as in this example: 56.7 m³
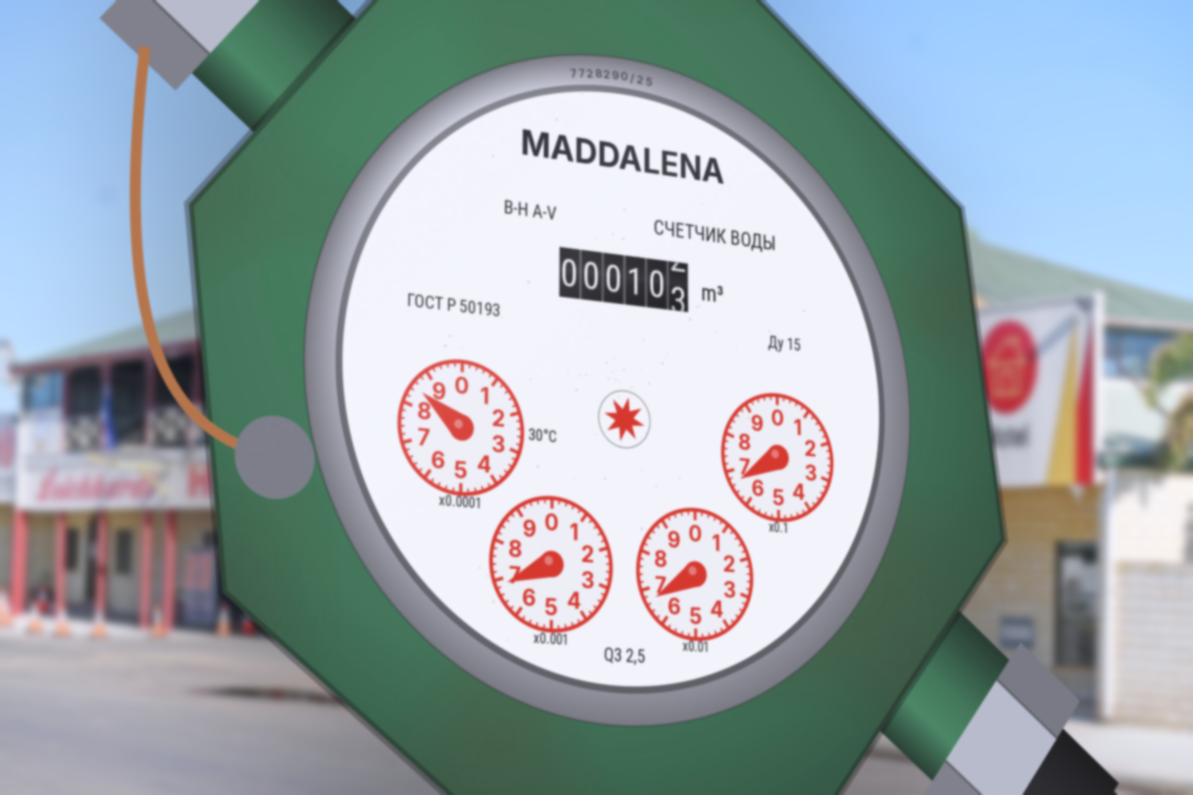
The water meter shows 102.6668 m³
